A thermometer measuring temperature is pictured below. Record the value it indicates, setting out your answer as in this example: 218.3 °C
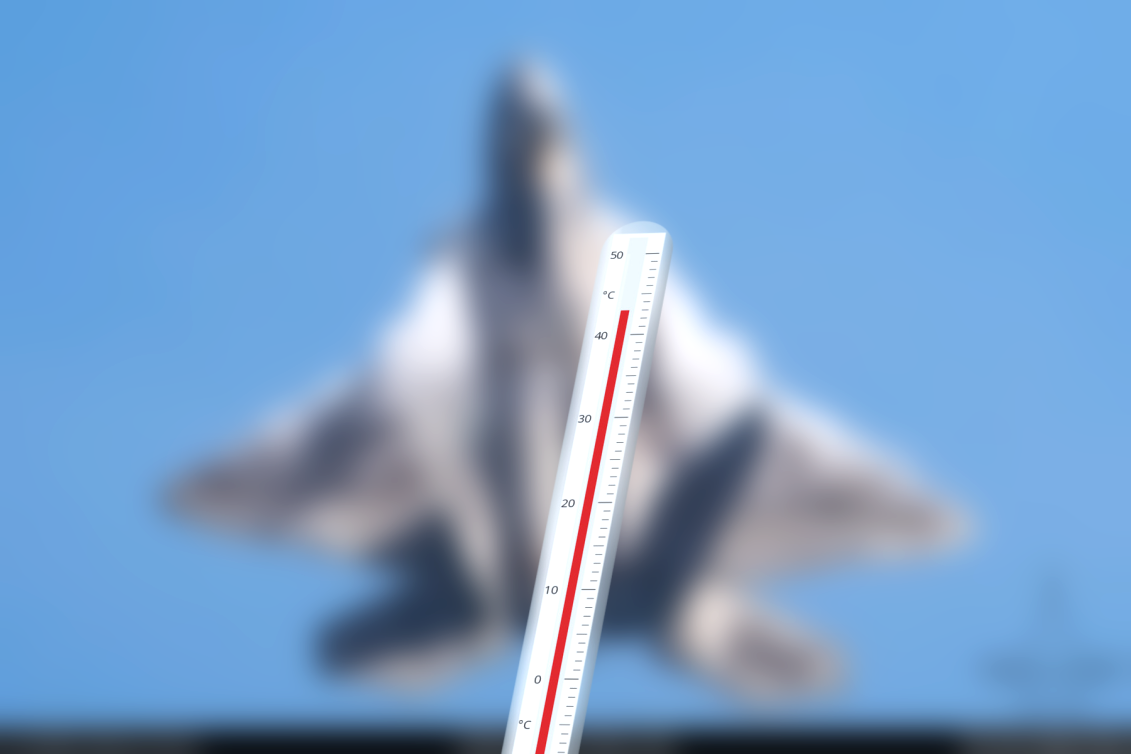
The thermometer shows 43 °C
